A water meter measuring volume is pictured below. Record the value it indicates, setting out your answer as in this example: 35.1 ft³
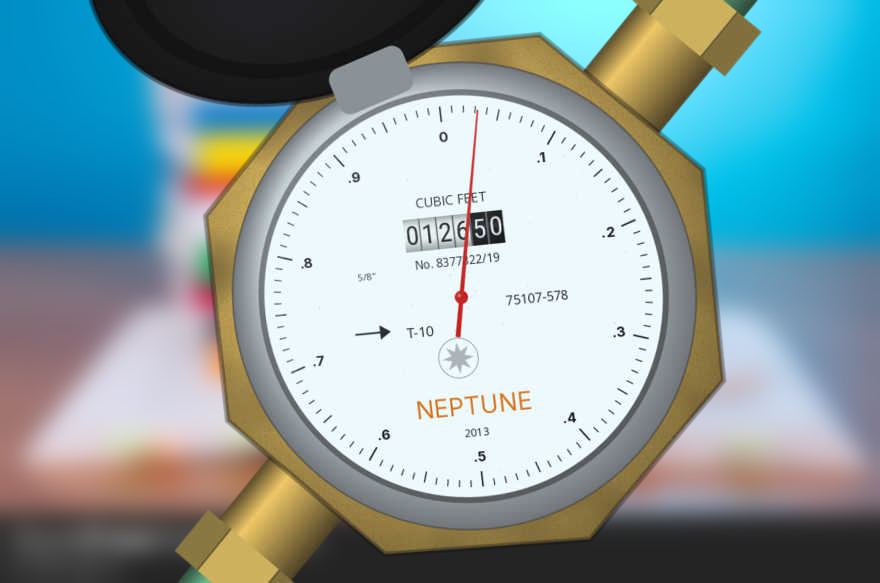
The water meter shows 12650.03 ft³
